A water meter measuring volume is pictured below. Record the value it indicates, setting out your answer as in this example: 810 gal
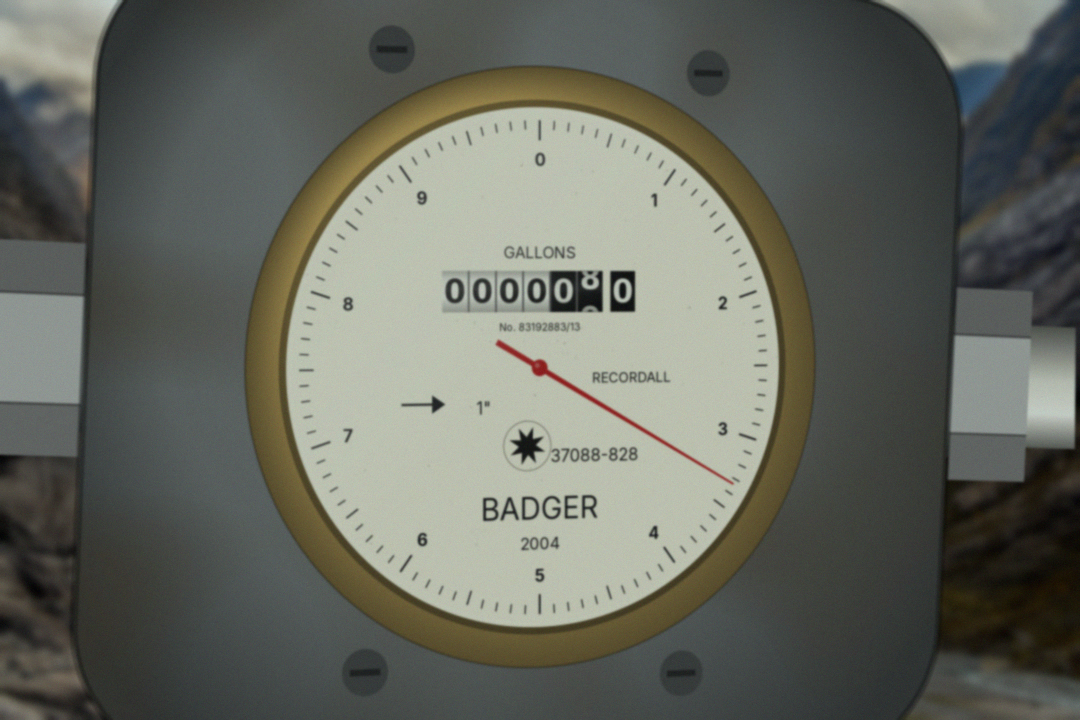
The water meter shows 83.3 gal
